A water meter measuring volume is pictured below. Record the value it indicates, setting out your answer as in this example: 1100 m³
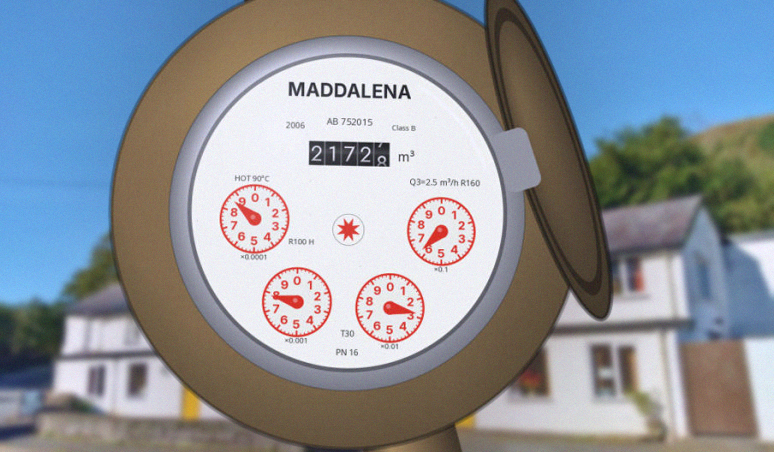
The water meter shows 21727.6278 m³
